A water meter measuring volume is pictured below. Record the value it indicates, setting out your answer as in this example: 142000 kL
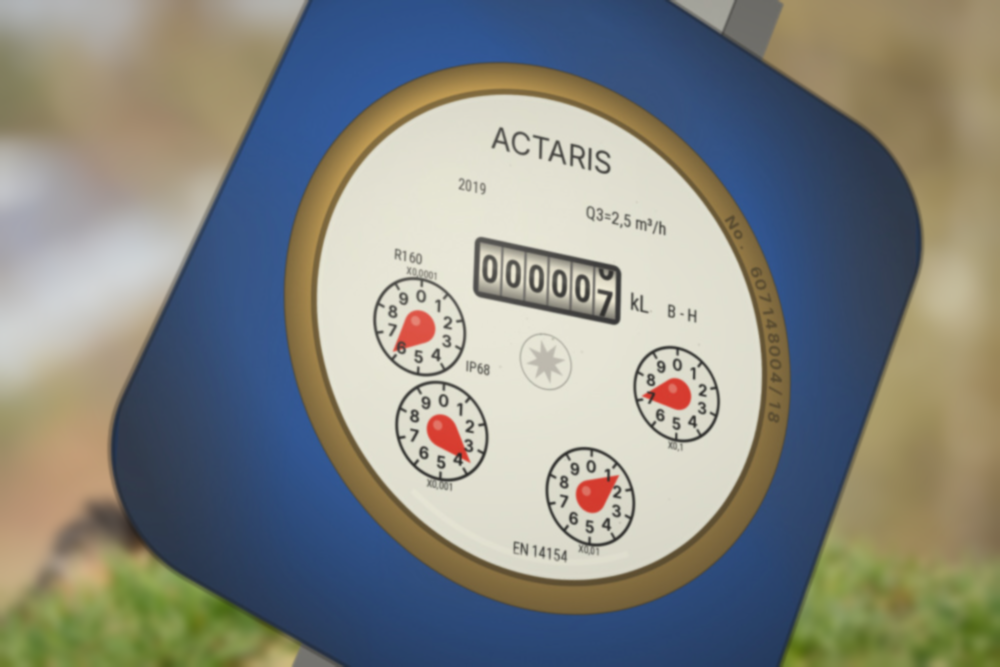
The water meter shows 6.7136 kL
